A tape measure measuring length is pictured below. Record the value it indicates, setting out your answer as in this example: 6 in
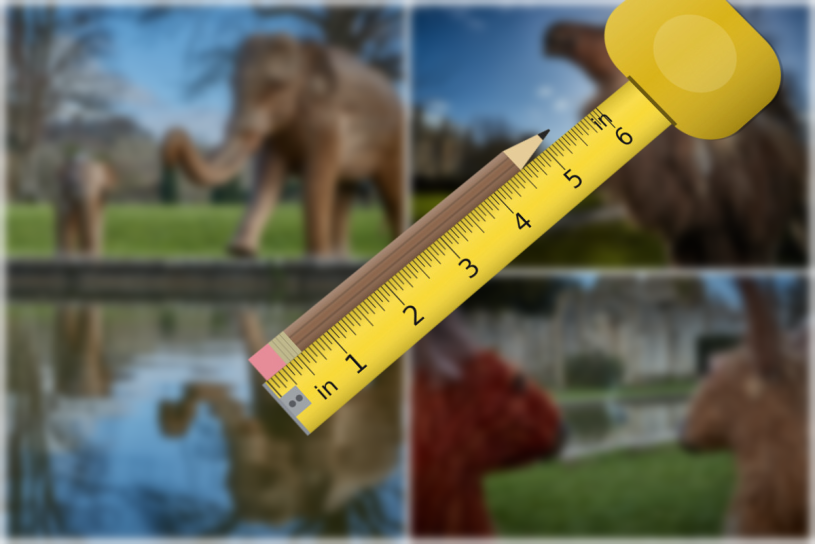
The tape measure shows 5.25 in
